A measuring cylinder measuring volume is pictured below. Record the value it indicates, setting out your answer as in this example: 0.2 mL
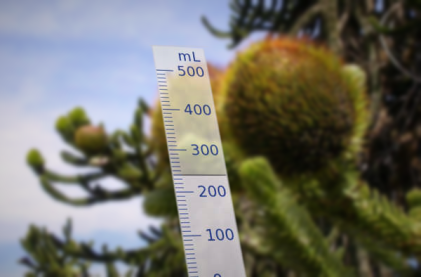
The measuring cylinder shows 240 mL
